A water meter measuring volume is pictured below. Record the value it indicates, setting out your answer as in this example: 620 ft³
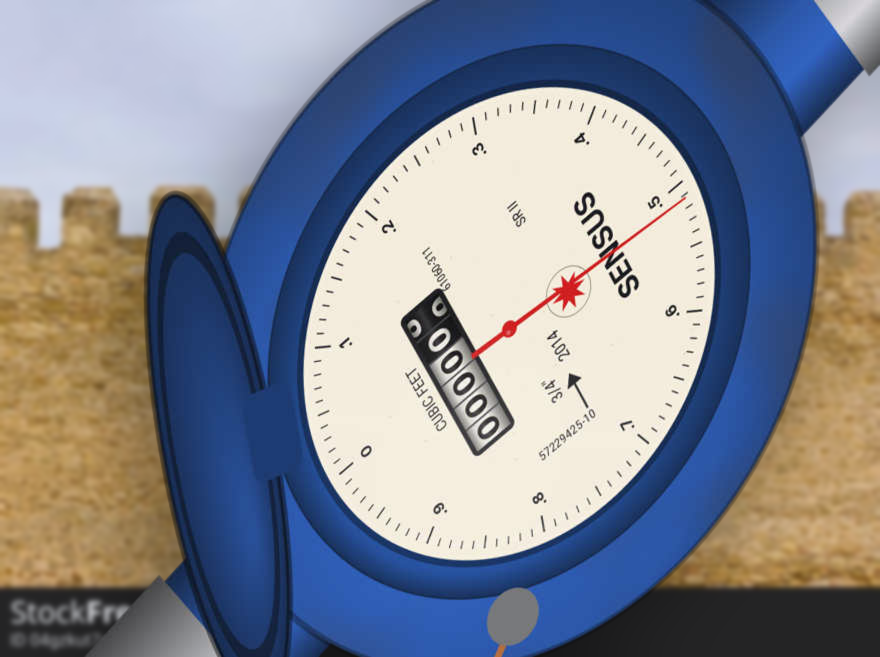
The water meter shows 8.51 ft³
